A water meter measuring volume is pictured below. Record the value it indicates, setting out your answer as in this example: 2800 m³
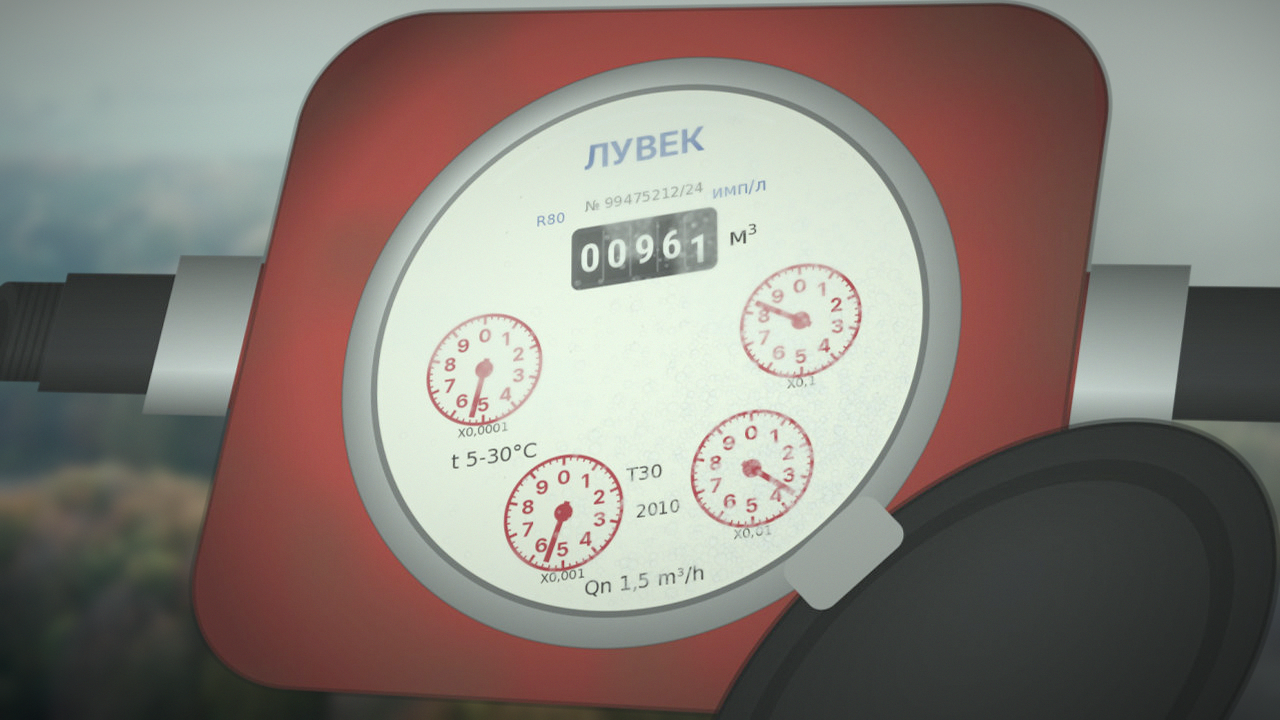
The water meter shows 960.8355 m³
